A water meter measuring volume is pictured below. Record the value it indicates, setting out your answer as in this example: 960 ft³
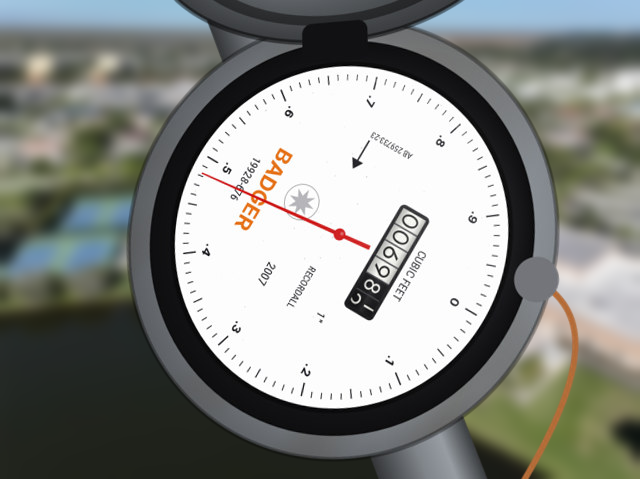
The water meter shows 6981.48 ft³
